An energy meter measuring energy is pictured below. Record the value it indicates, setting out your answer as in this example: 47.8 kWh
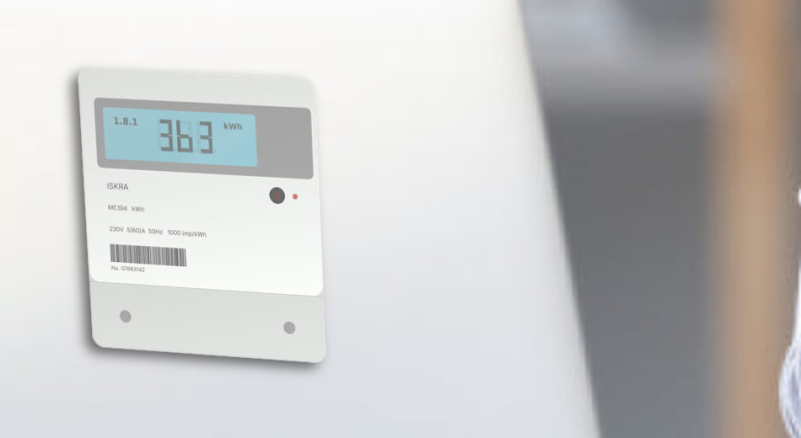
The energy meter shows 363 kWh
